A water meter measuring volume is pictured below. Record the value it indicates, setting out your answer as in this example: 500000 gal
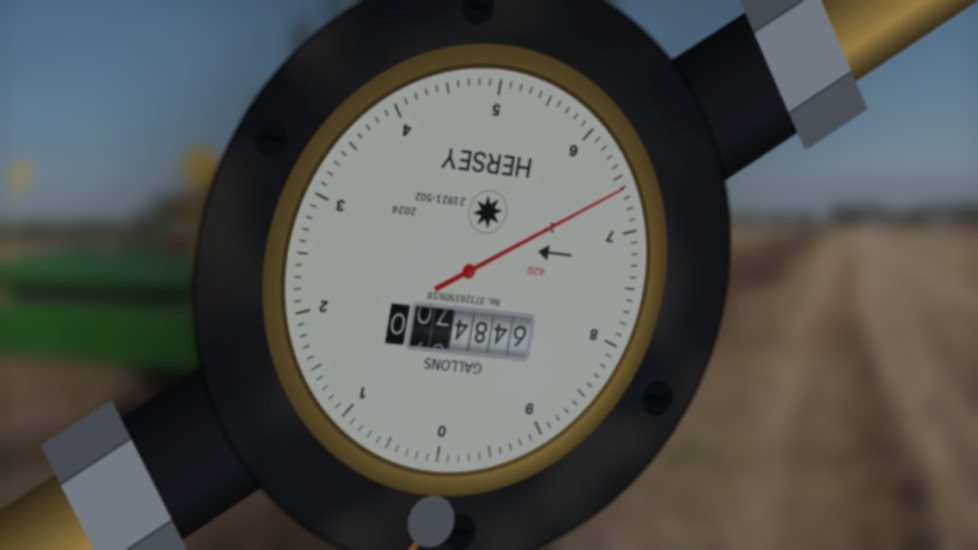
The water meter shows 6484696.6 gal
